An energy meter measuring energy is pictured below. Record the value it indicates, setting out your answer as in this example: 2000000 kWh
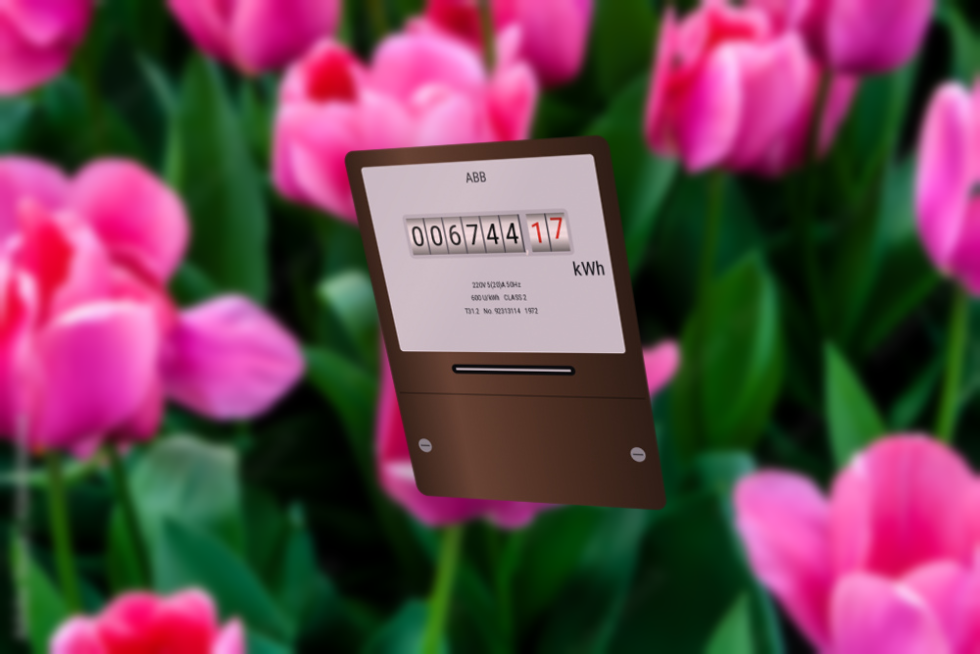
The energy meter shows 6744.17 kWh
